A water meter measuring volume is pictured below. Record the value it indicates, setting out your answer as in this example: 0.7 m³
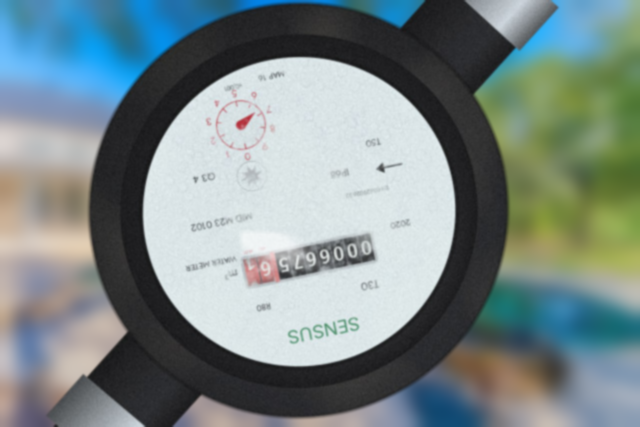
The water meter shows 6675.606 m³
